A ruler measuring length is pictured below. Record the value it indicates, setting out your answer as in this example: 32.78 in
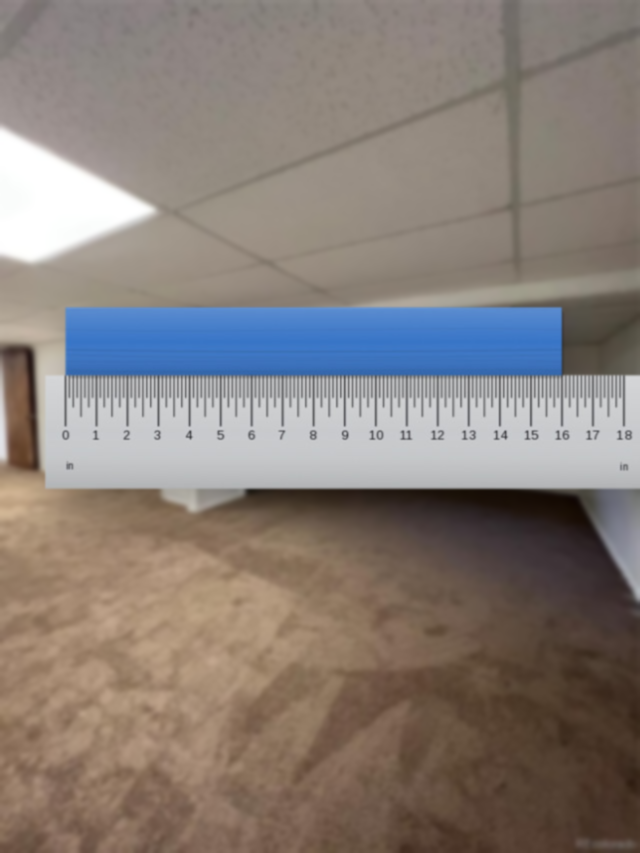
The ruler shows 16 in
